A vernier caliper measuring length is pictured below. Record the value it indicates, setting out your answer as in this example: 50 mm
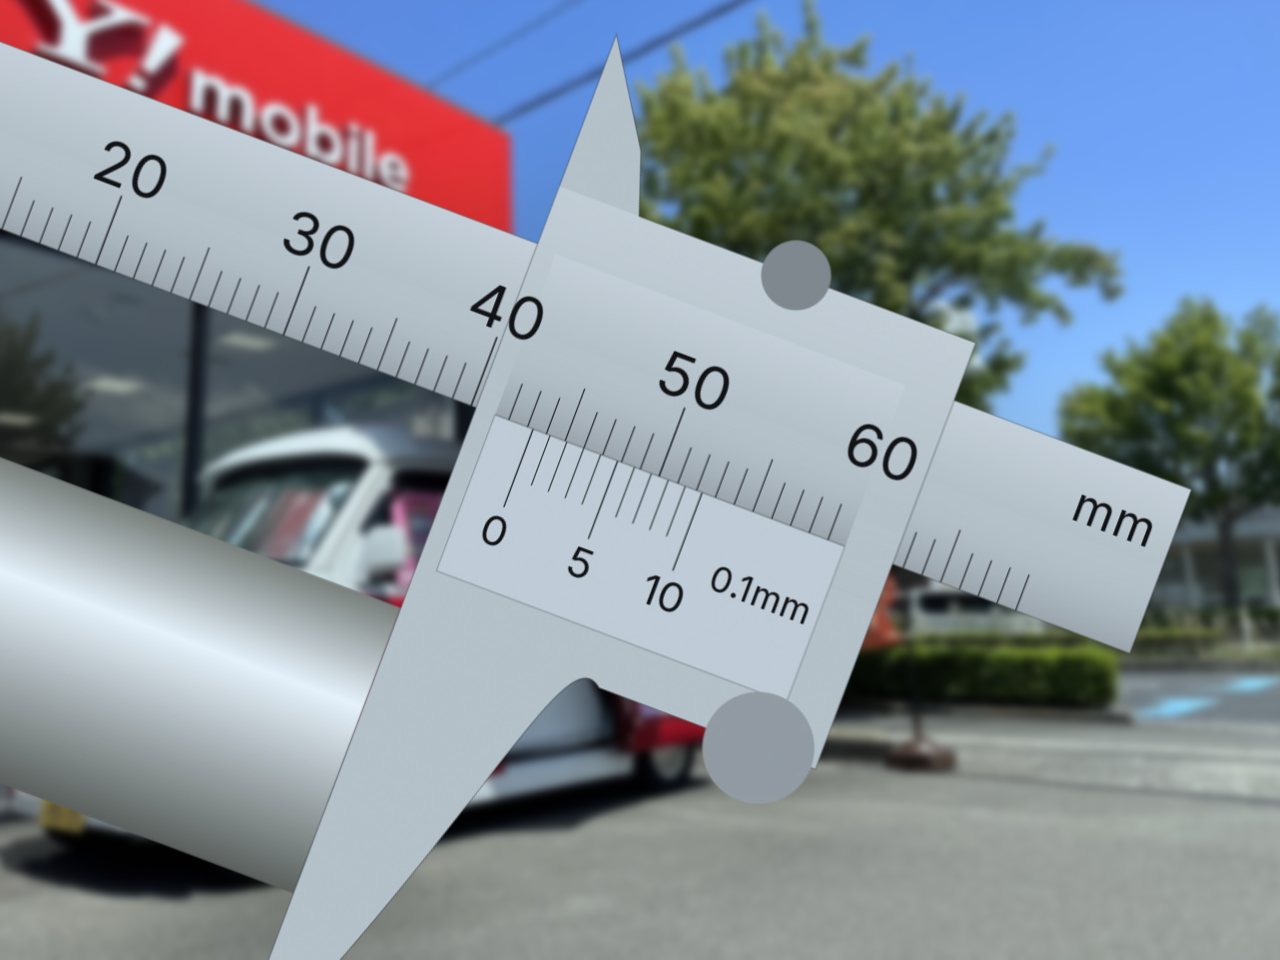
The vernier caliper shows 43.3 mm
